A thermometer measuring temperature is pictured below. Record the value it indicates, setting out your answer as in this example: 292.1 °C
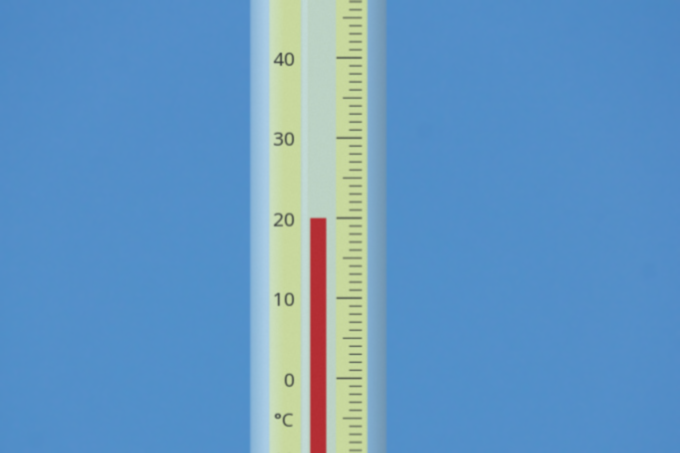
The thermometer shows 20 °C
